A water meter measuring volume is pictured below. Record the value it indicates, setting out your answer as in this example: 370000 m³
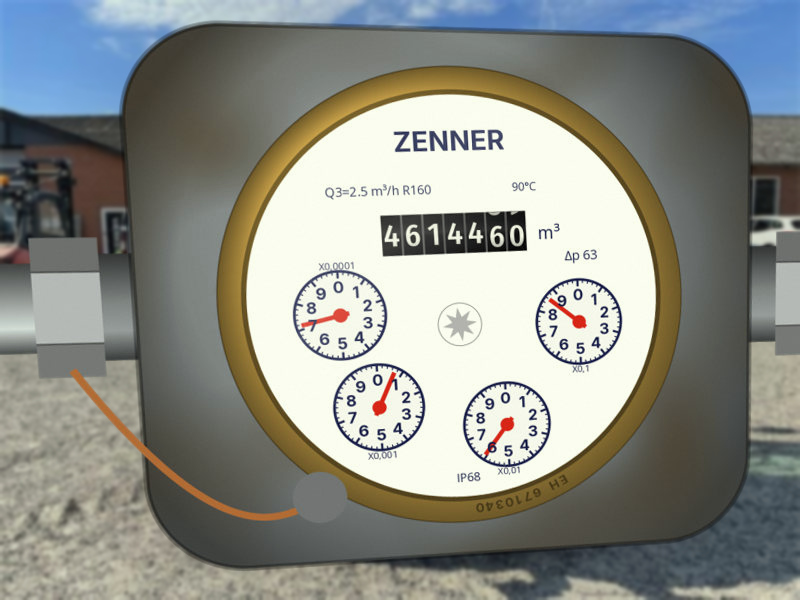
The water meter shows 4614459.8607 m³
